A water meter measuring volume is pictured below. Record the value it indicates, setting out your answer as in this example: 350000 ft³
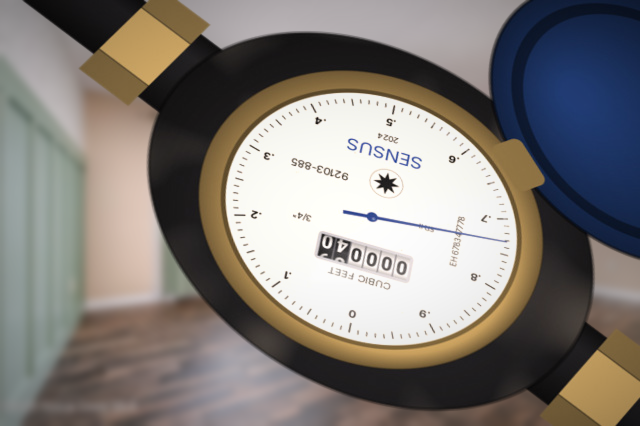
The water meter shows 39.73 ft³
